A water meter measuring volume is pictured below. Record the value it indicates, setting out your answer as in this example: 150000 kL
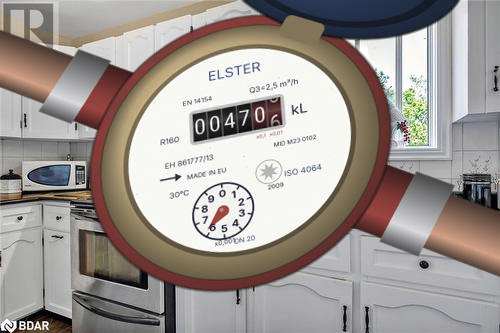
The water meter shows 47.056 kL
